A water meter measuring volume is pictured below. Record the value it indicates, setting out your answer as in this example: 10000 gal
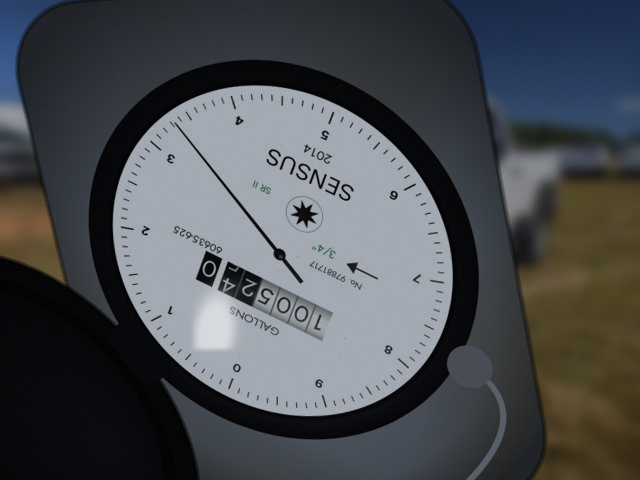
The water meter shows 1005243.3 gal
